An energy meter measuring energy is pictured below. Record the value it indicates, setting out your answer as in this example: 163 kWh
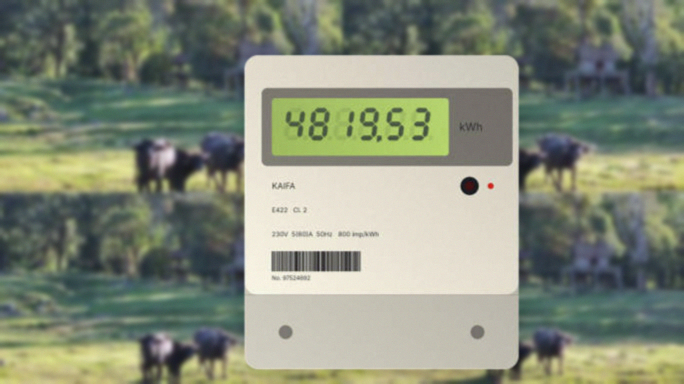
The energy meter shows 4819.53 kWh
